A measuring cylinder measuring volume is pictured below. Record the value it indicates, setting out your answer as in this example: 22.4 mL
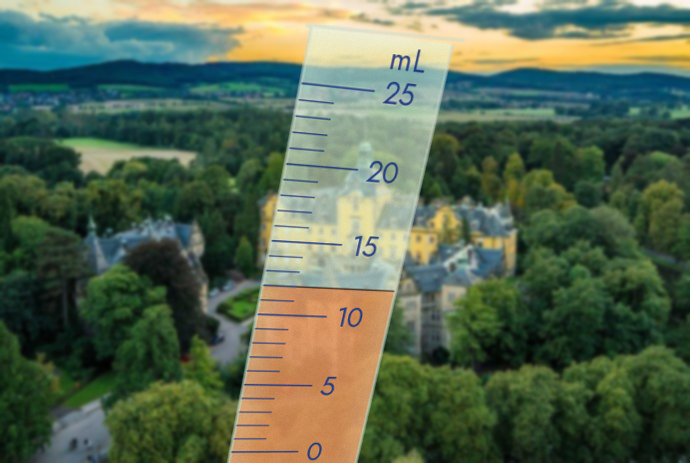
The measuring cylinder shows 12 mL
